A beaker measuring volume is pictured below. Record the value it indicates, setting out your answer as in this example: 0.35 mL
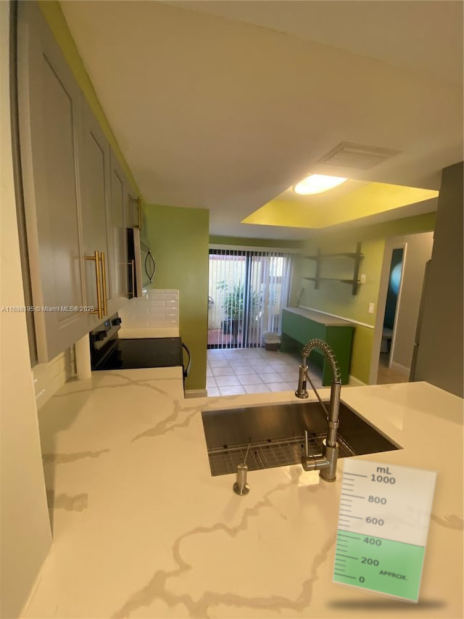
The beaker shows 450 mL
